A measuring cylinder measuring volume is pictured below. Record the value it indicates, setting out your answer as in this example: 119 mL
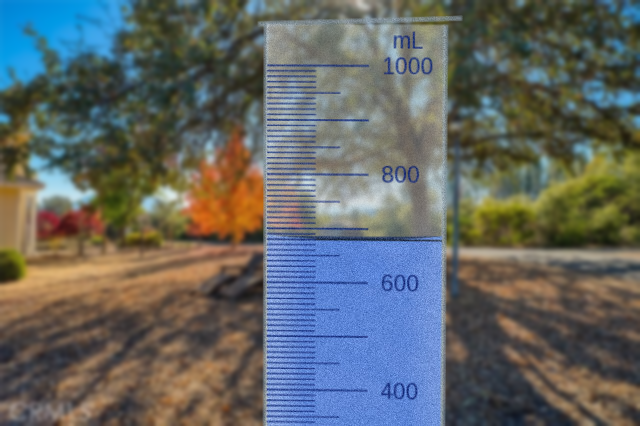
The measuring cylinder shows 680 mL
